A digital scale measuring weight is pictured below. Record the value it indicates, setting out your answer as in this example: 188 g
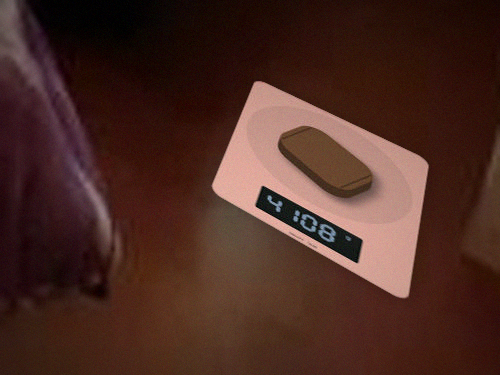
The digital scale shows 4108 g
